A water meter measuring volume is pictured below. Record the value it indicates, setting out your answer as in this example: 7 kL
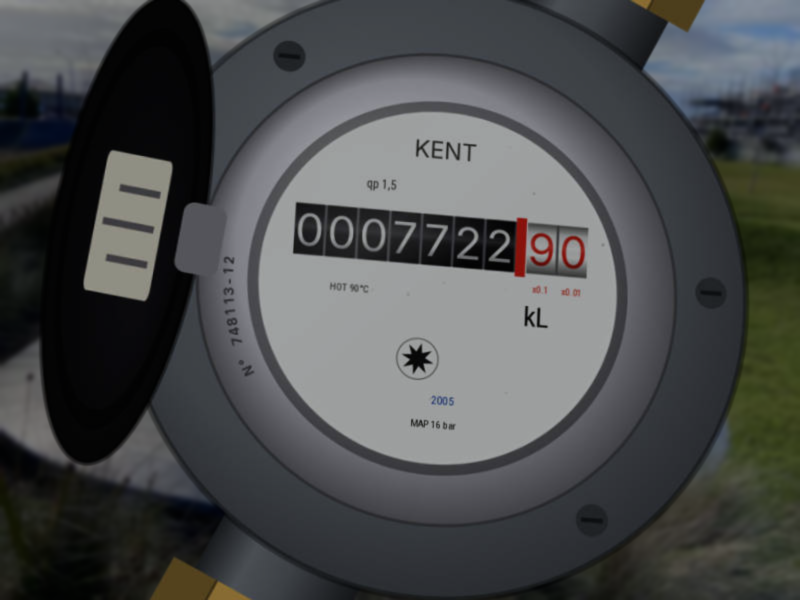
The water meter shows 7722.90 kL
